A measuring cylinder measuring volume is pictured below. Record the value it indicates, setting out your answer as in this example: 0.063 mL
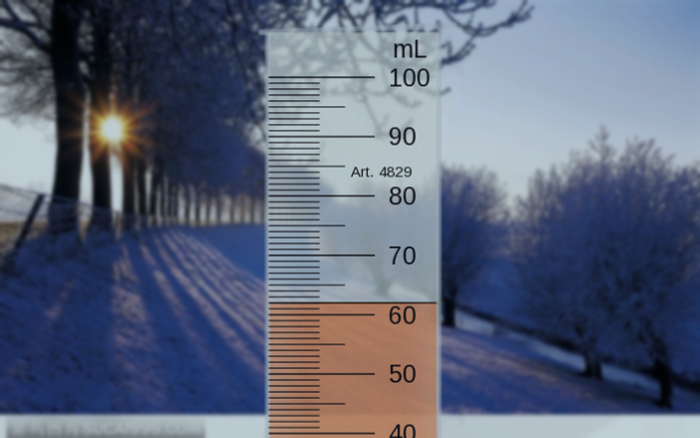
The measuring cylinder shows 62 mL
